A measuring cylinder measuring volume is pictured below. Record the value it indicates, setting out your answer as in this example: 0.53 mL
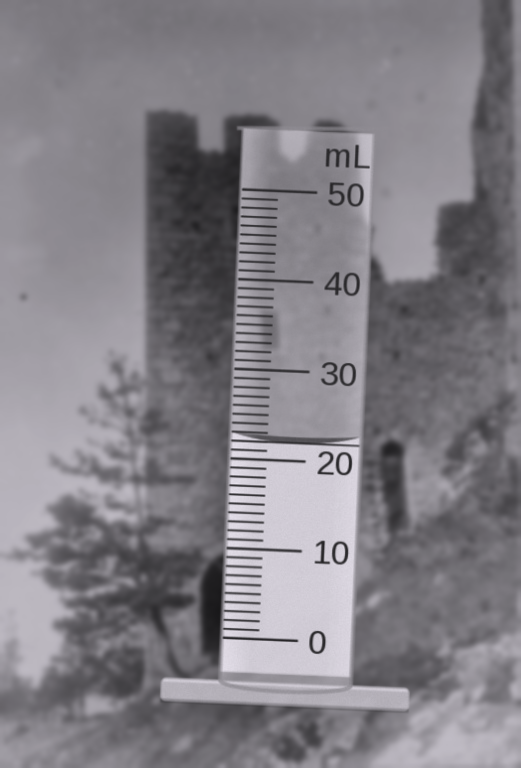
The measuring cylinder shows 22 mL
